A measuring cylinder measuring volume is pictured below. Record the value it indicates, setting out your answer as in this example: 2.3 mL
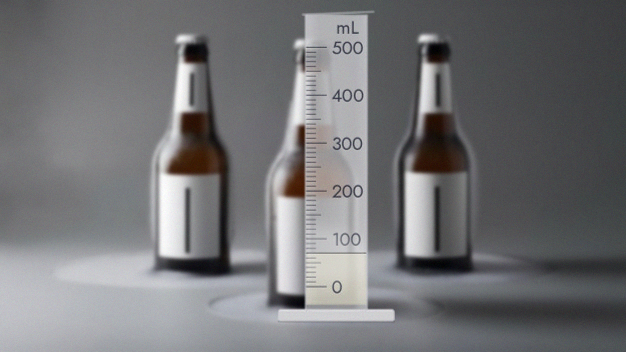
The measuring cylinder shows 70 mL
